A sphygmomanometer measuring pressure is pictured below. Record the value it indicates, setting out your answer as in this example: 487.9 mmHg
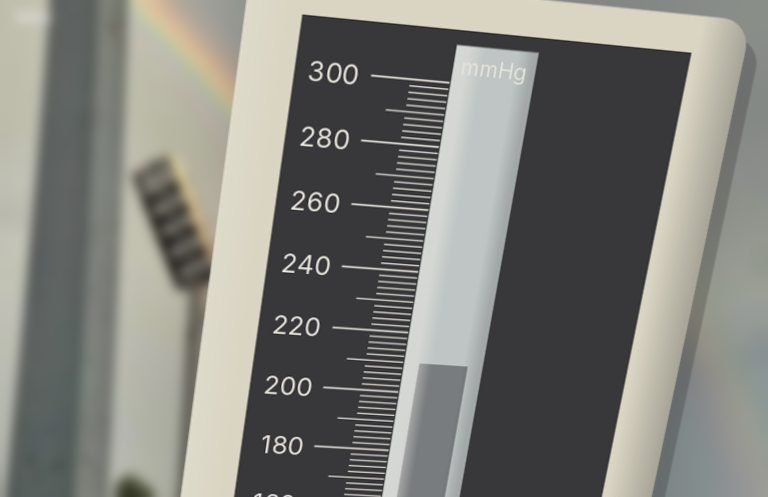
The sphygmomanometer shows 210 mmHg
